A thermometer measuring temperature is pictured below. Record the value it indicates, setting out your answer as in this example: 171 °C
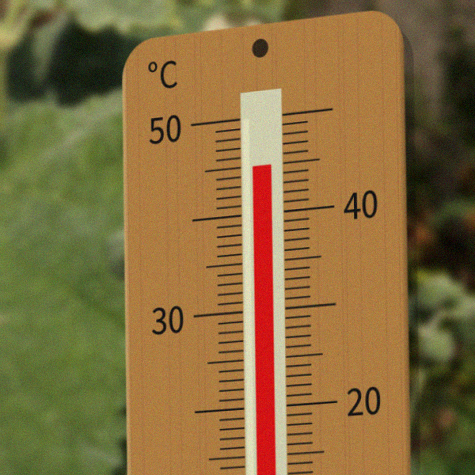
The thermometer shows 45 °C
